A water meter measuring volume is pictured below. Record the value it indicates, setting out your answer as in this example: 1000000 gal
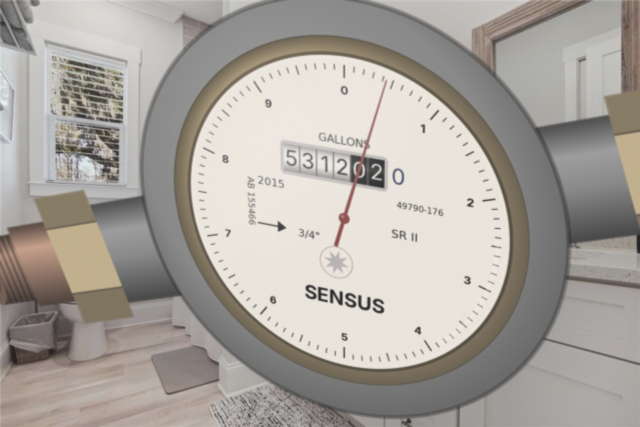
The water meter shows 5312020.4 gal
